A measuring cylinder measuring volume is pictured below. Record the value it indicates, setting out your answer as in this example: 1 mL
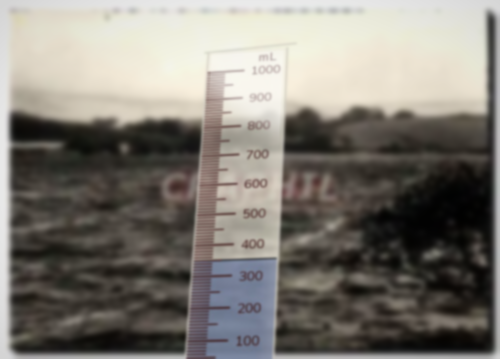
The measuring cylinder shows 350 mL
